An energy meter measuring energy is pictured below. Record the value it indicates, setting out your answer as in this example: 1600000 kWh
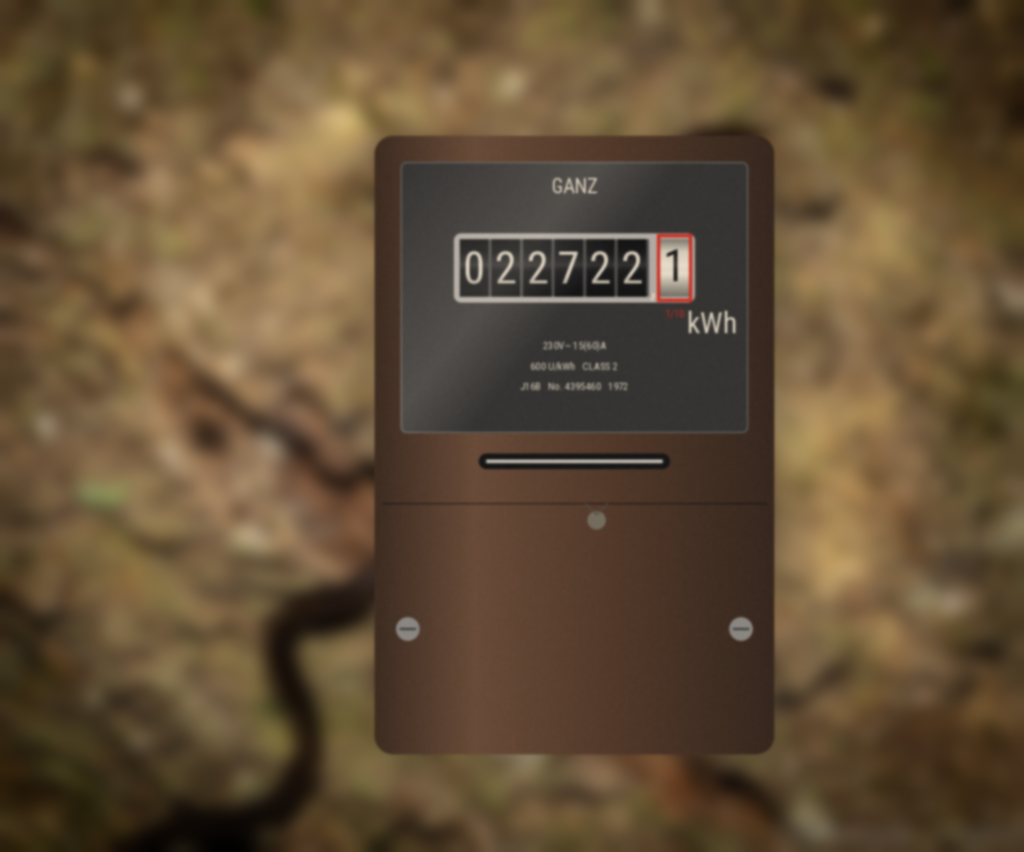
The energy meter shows 22722.1 kWh
